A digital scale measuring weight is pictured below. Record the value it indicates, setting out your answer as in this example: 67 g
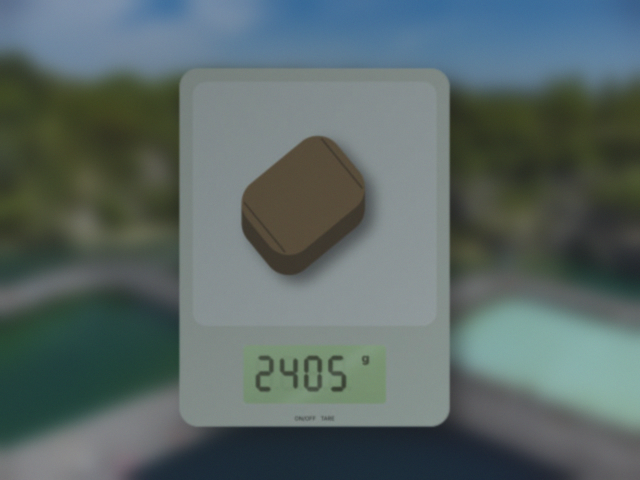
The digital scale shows 2405 g
